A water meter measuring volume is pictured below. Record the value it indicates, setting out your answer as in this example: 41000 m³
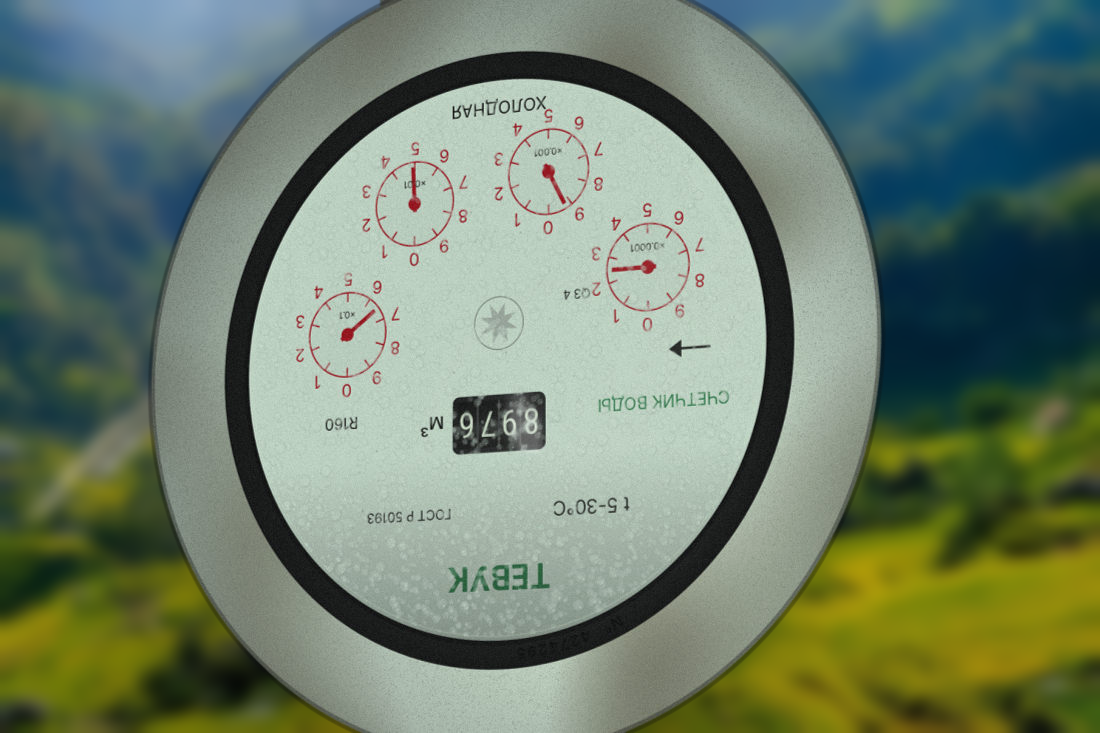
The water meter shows 8976.6492 m³
